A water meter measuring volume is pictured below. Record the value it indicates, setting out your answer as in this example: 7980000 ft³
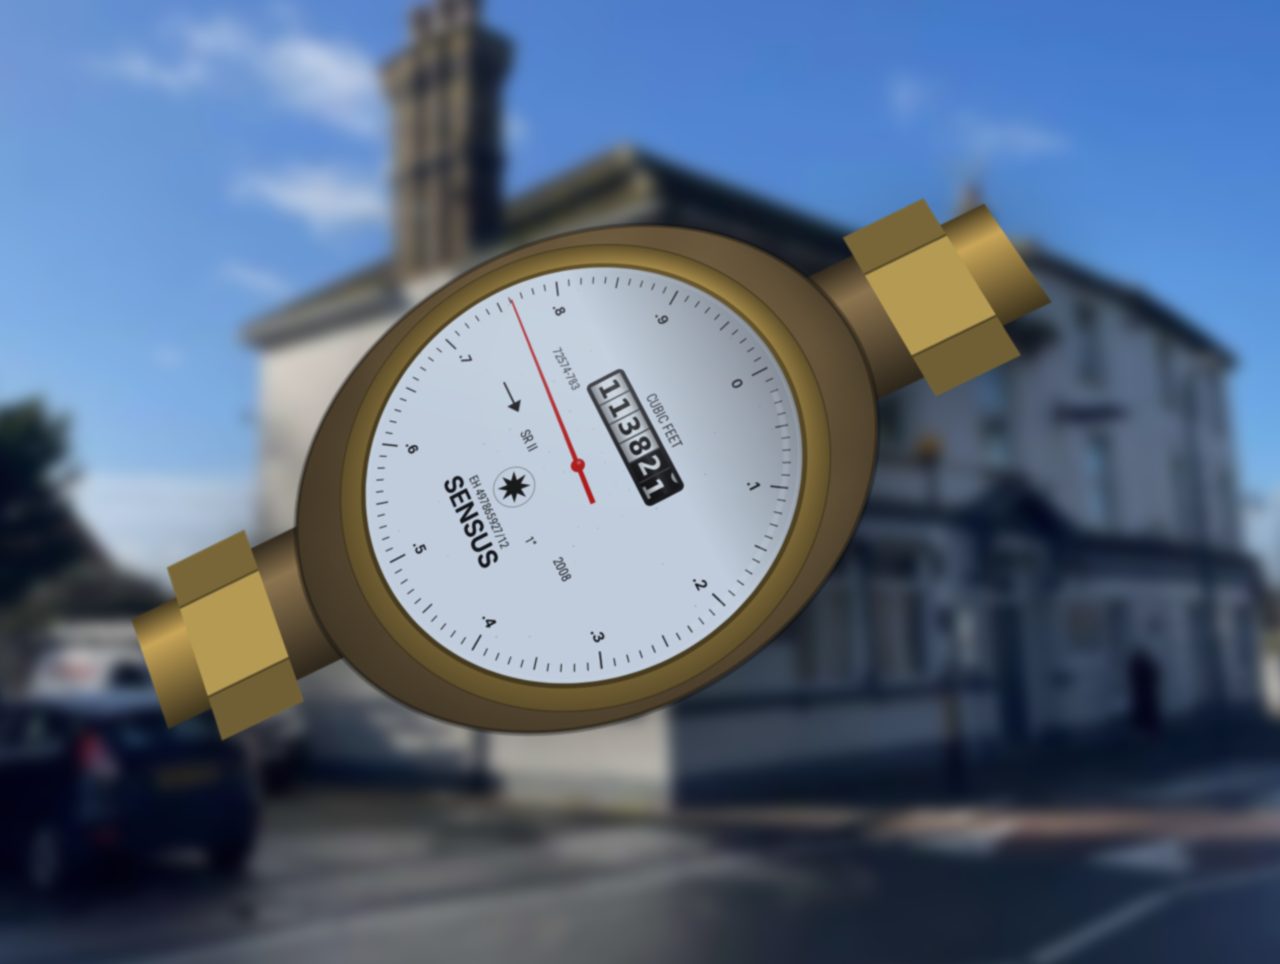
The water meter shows 113820.76 ft³
